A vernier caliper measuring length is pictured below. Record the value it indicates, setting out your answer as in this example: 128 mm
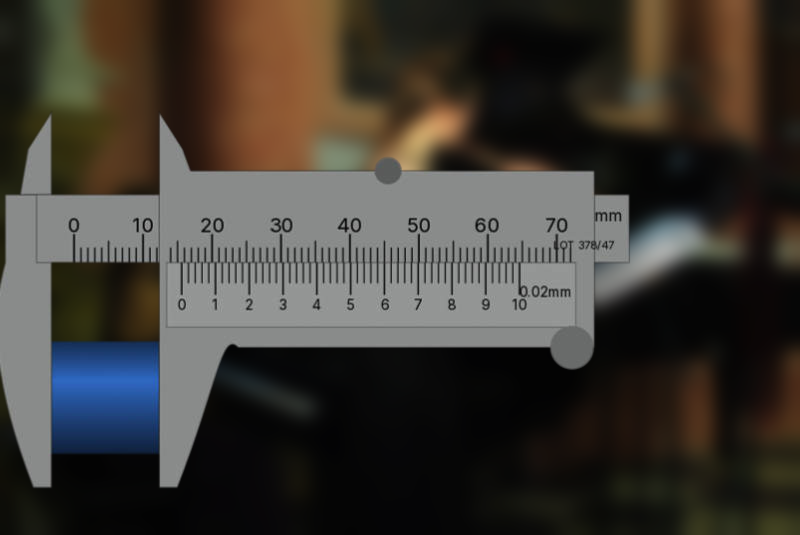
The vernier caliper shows 15.6 mm
